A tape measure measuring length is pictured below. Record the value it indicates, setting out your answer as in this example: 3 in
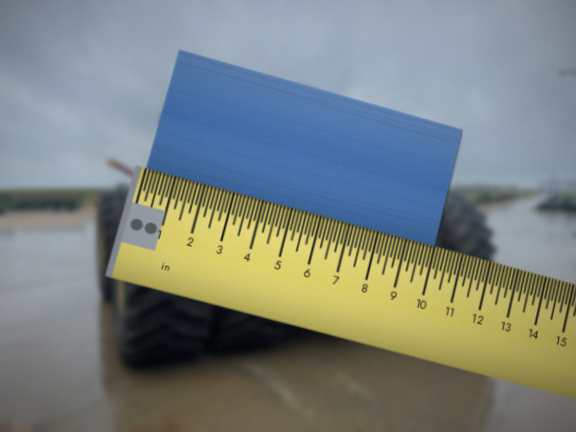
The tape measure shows 10 in
